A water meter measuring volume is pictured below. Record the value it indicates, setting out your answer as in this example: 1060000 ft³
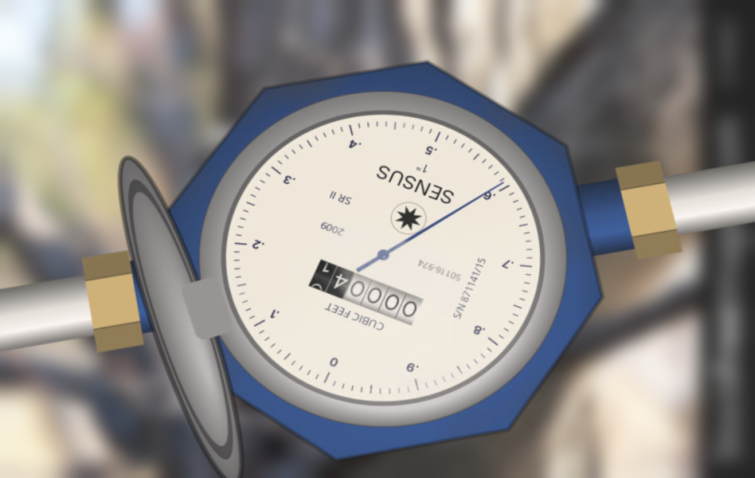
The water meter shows 40.59 ft³
